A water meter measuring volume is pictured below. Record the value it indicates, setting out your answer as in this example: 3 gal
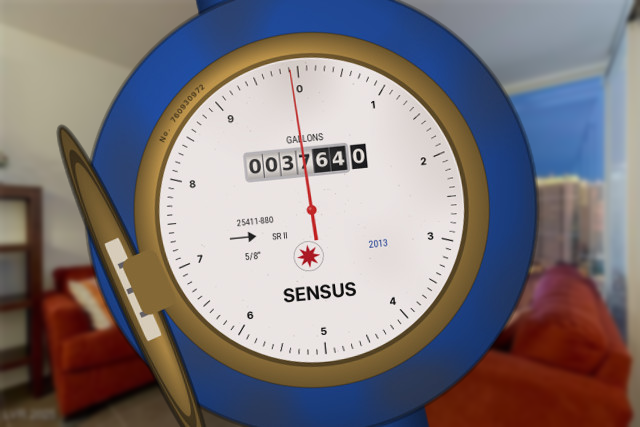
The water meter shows 37639.9 gal
